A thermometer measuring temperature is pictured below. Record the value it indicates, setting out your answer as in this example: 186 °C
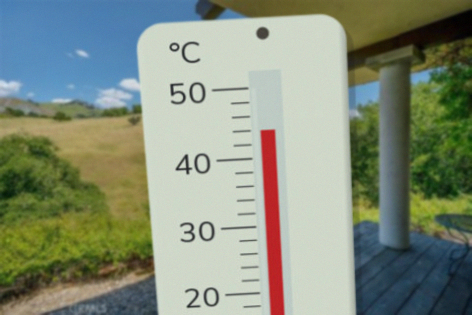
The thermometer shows 44 °C
